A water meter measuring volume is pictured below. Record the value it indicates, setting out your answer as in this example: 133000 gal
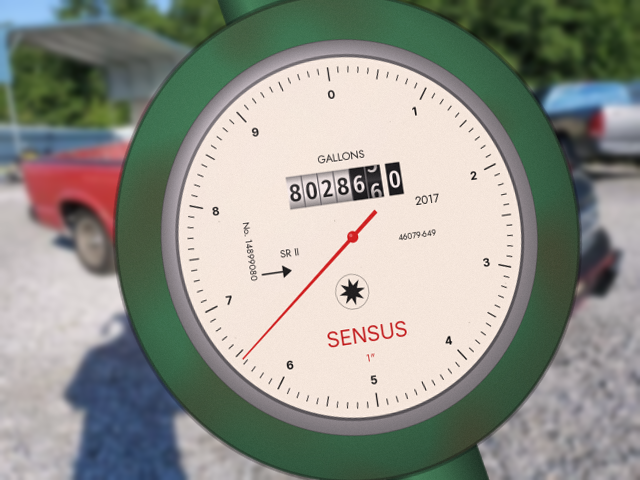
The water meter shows 8028656.4 gal
